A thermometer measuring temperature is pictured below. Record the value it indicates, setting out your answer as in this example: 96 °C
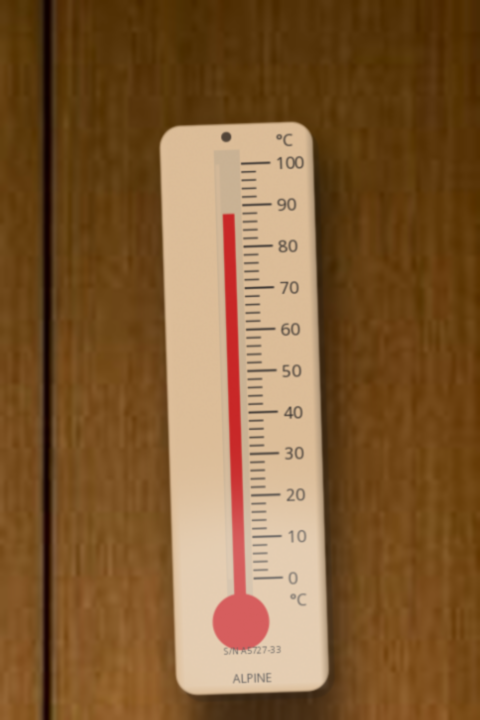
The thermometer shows 88 °C
